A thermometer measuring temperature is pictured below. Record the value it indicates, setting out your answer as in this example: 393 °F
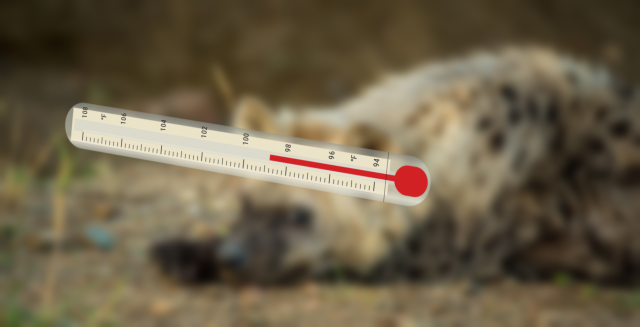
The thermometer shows 98.8 °F
